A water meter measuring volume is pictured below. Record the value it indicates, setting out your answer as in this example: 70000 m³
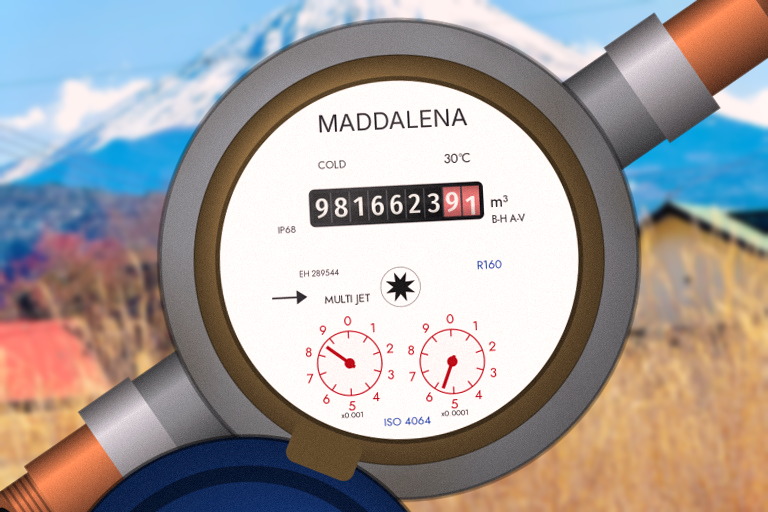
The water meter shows 9816623.9085 m³
